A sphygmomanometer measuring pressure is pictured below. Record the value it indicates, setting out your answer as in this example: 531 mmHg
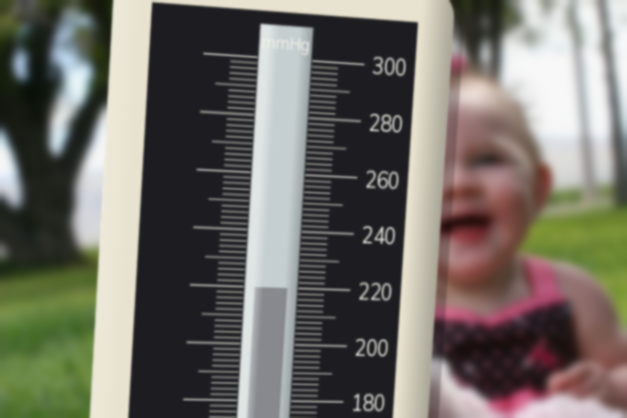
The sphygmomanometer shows 220 mmHg
